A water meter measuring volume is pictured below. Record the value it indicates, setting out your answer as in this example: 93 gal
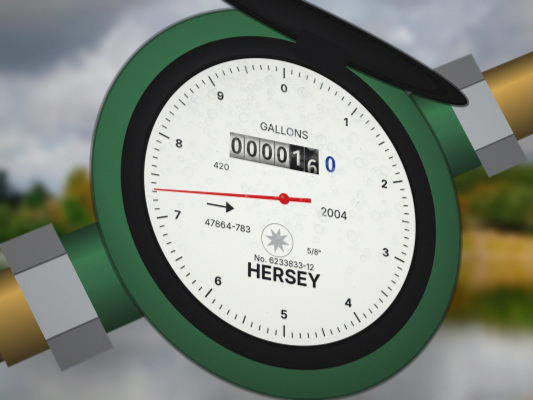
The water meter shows 157.3 gal
